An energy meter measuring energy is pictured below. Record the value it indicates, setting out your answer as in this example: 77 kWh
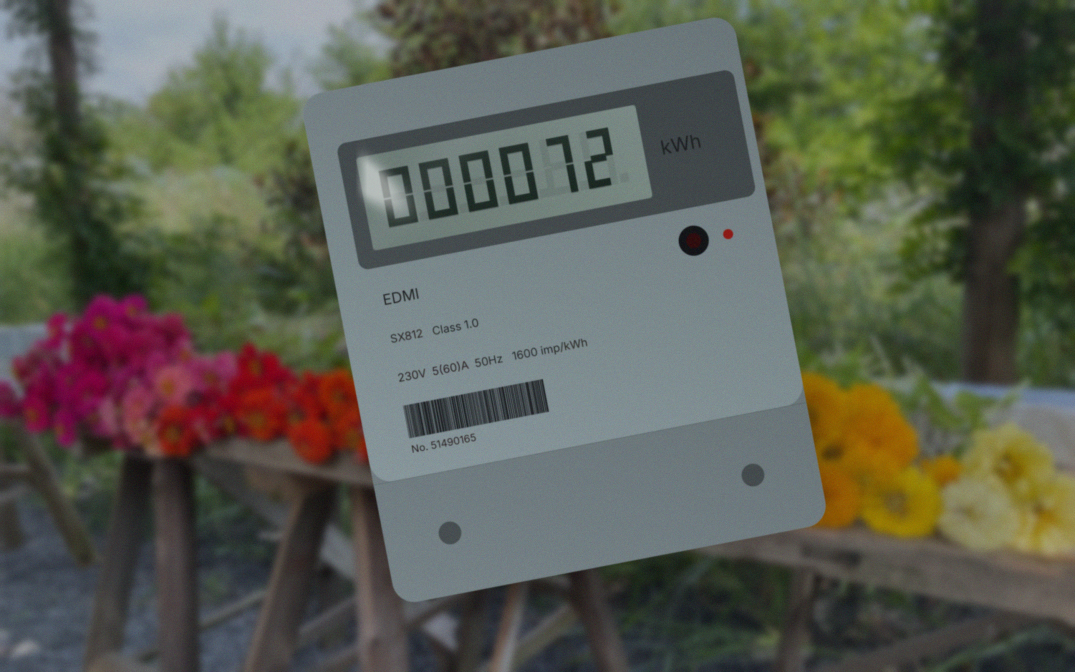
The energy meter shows 72 kWh
